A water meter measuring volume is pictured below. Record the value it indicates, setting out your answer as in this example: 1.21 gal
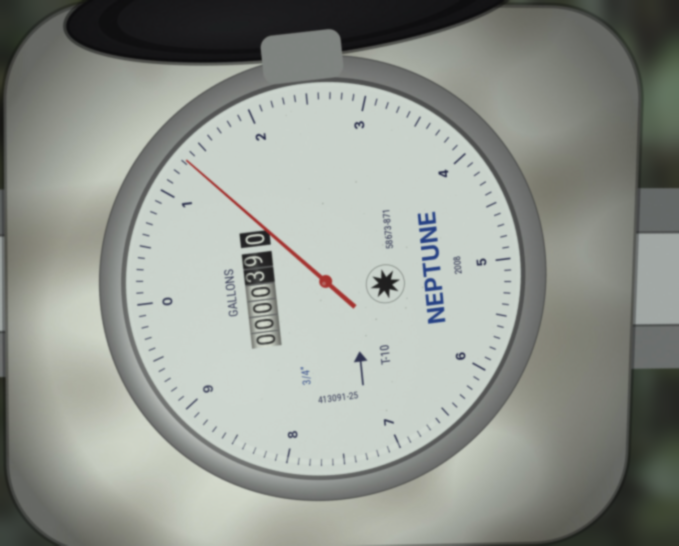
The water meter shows 391.3 gal
